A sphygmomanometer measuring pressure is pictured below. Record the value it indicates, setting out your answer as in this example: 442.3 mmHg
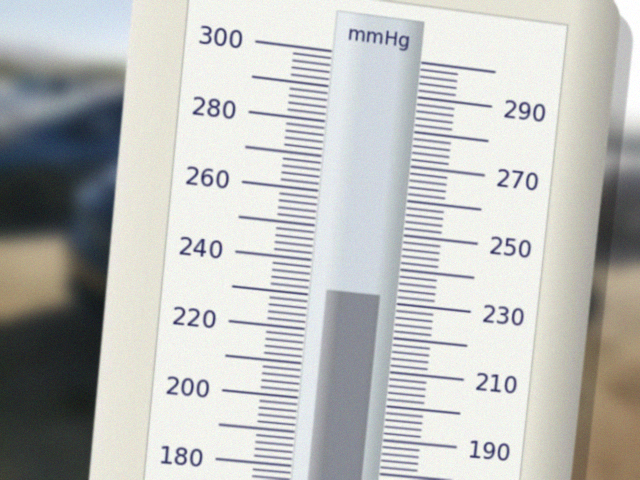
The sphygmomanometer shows 232 mmHg
